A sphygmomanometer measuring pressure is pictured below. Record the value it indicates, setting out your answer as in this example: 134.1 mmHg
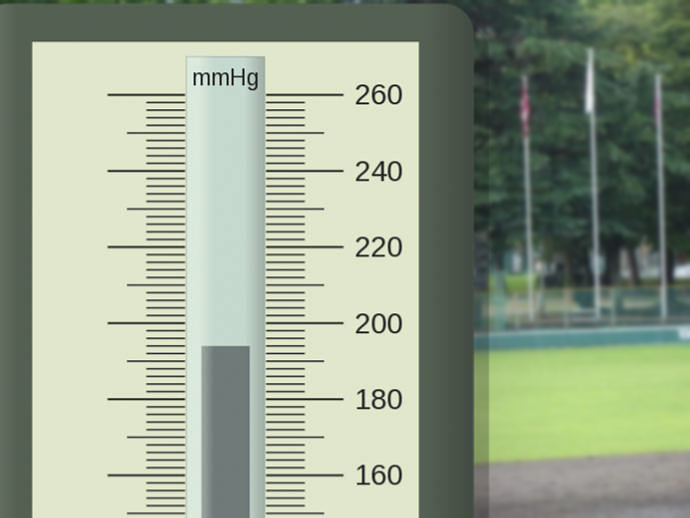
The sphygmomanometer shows 194 mmHg
